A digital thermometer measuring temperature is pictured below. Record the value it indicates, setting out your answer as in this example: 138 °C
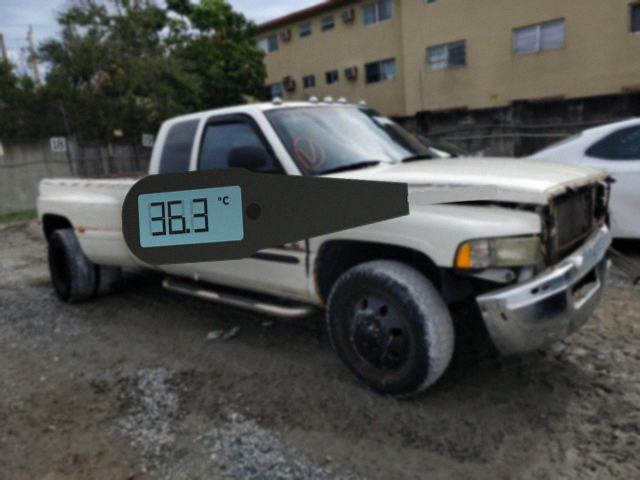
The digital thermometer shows 36.3 °C
